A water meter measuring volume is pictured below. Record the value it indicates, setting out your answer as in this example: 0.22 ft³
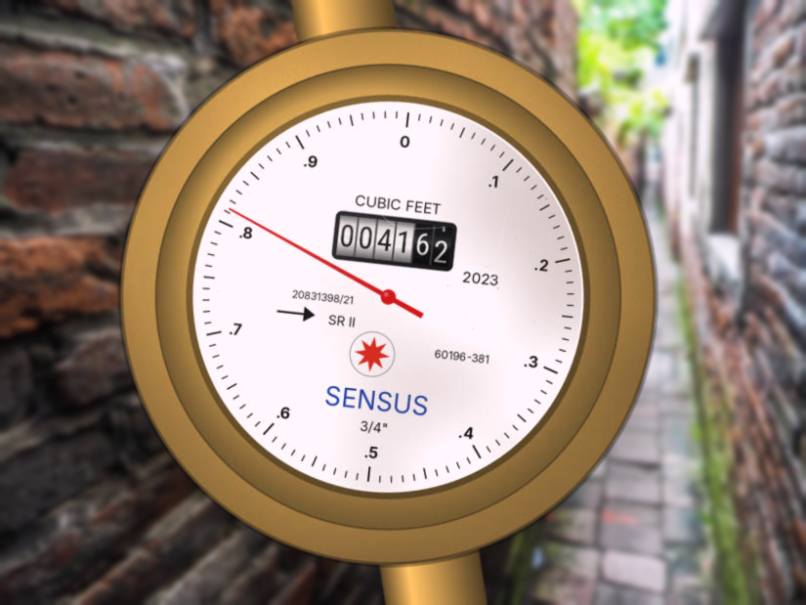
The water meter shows 4161.81 ft³
